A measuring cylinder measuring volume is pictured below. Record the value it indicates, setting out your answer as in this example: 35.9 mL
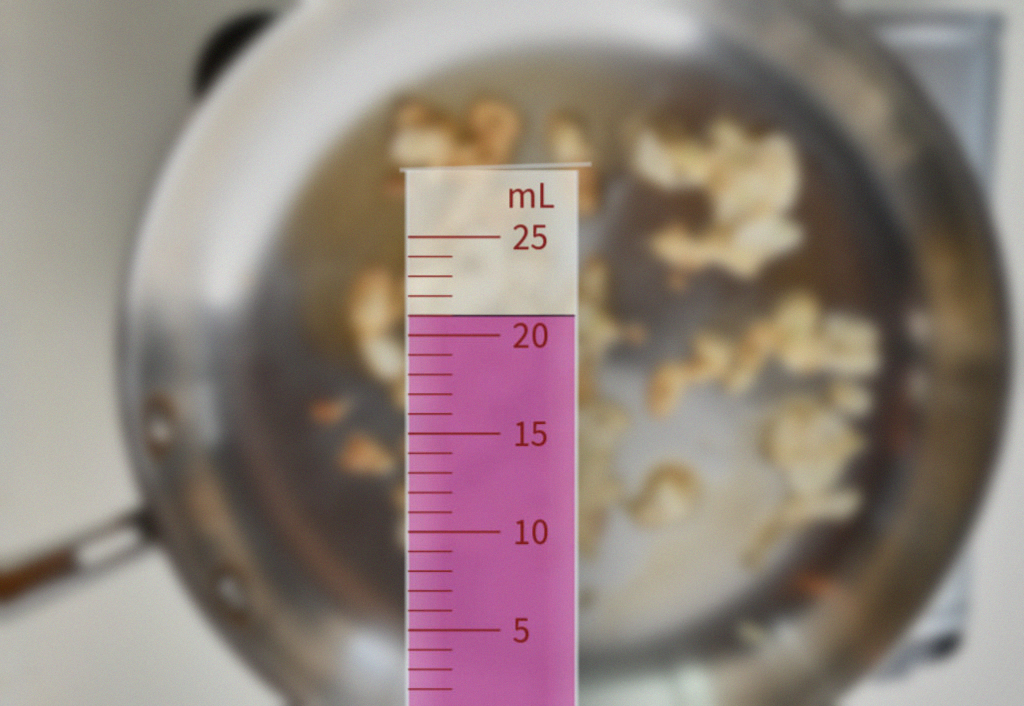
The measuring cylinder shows 21 mL
